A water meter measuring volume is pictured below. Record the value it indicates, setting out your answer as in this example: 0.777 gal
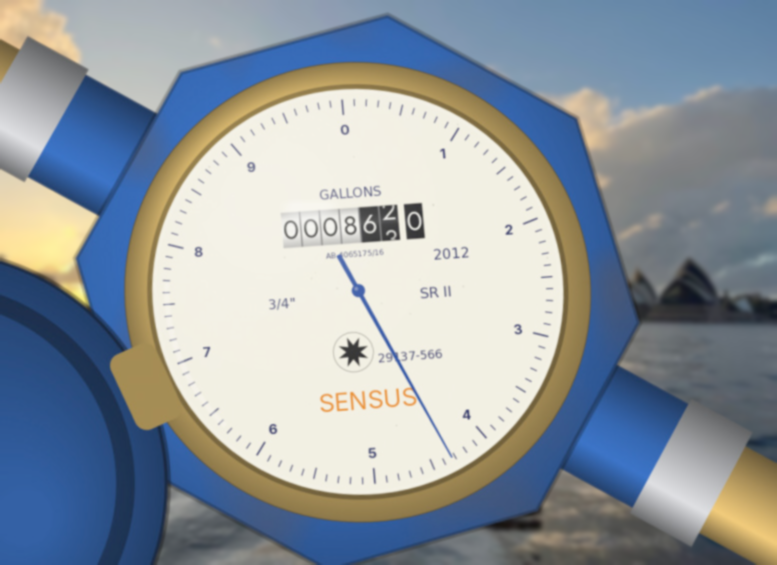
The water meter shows 8624.3 gal
